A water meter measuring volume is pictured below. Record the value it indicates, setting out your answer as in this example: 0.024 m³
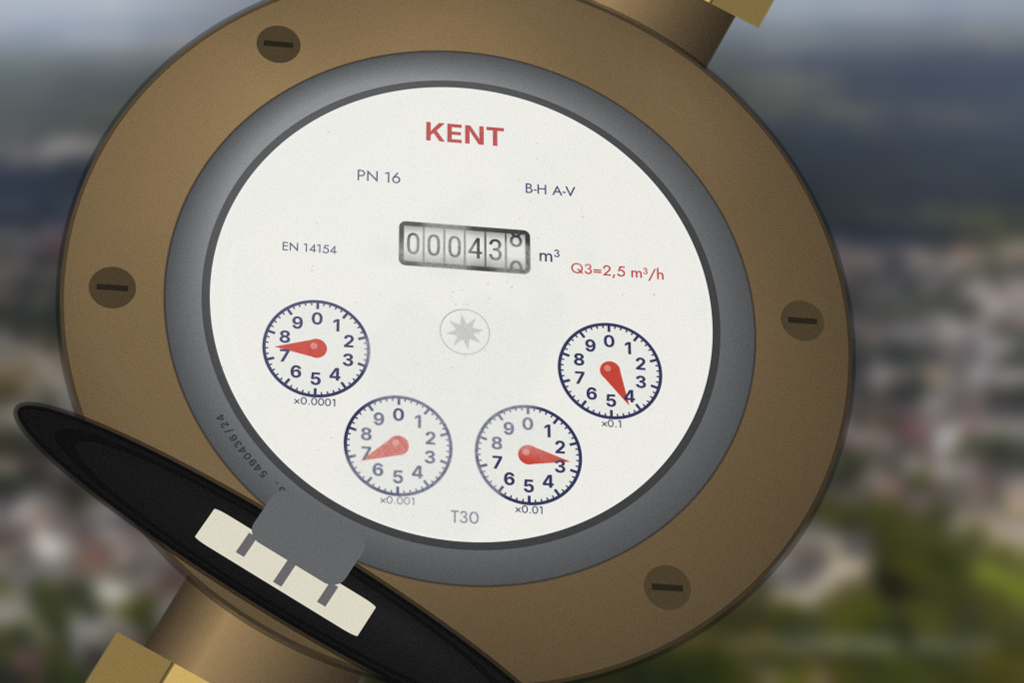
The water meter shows 438.4267 m³
